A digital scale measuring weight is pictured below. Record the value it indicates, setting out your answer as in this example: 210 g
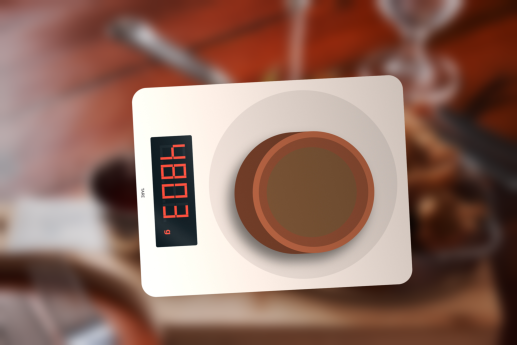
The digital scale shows 4803 g
